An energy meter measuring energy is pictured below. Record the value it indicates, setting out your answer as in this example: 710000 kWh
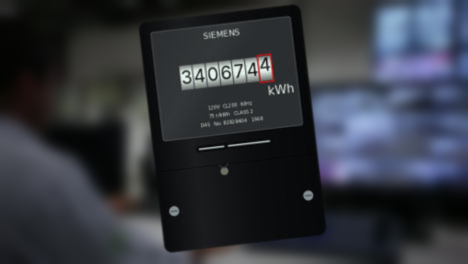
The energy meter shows 340674.4 kWh
